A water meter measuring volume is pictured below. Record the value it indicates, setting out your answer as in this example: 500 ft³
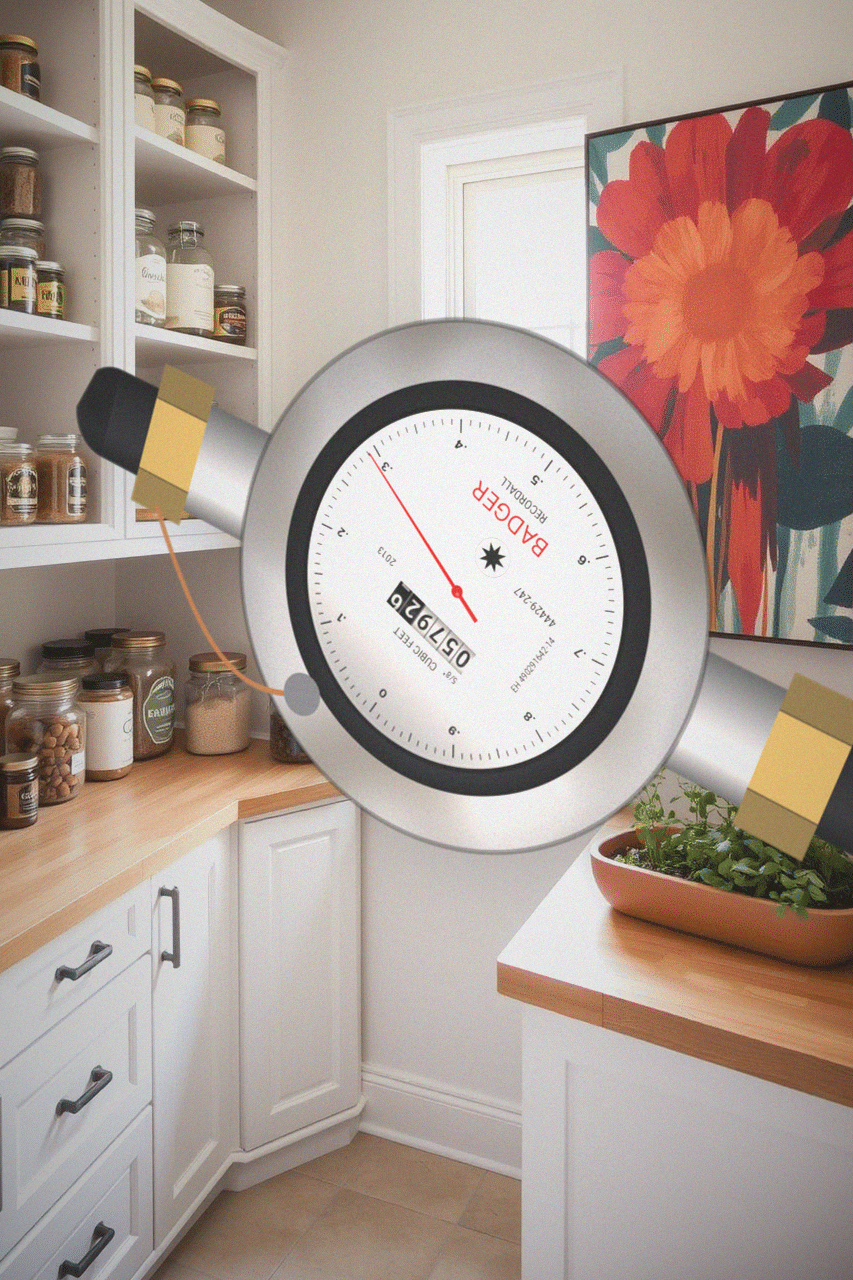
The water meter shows 57926.29 ft³
